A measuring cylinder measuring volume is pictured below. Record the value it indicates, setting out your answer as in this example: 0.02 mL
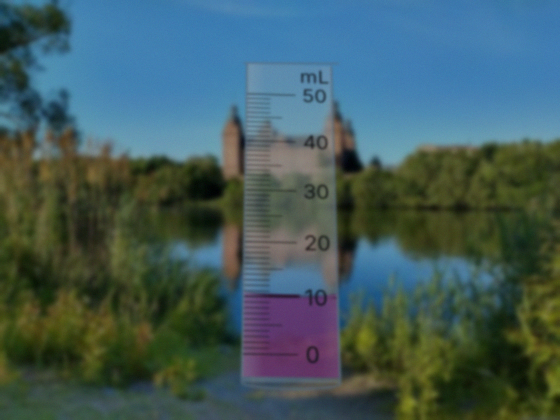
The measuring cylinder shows 10 mL
